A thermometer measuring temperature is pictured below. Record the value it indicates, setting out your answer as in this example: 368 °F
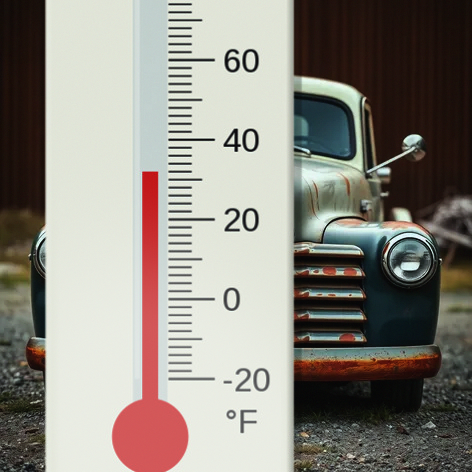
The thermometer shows 32 °F
